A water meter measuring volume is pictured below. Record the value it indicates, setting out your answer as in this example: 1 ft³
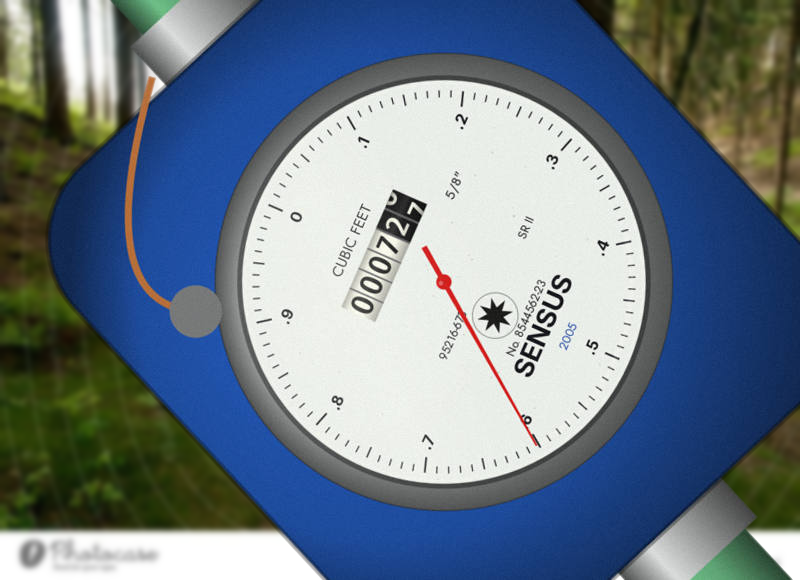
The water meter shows 726.60 ft³
